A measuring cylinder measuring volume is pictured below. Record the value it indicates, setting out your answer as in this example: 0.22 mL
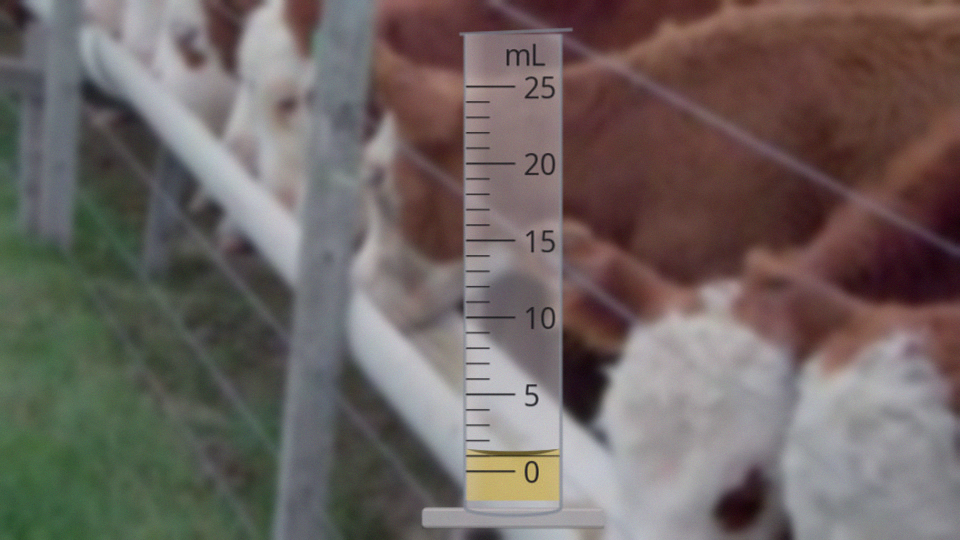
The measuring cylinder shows 1 mL
